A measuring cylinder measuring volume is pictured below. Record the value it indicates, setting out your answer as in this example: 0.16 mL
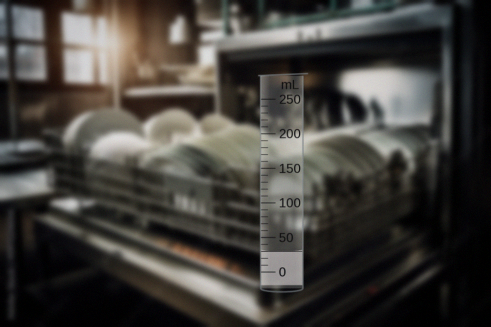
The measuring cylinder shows 30 mL
